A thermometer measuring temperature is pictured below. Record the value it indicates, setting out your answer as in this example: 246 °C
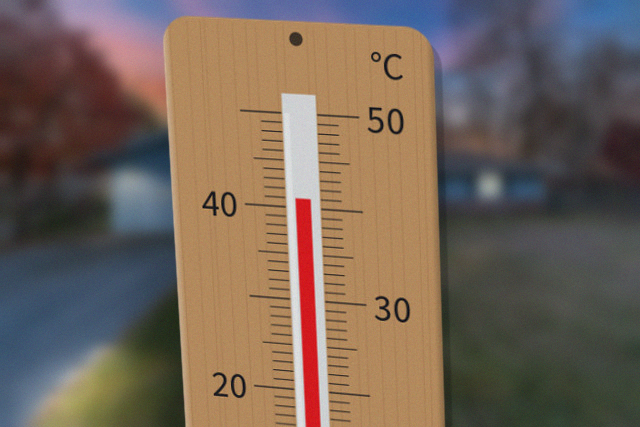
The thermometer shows 41 °C
